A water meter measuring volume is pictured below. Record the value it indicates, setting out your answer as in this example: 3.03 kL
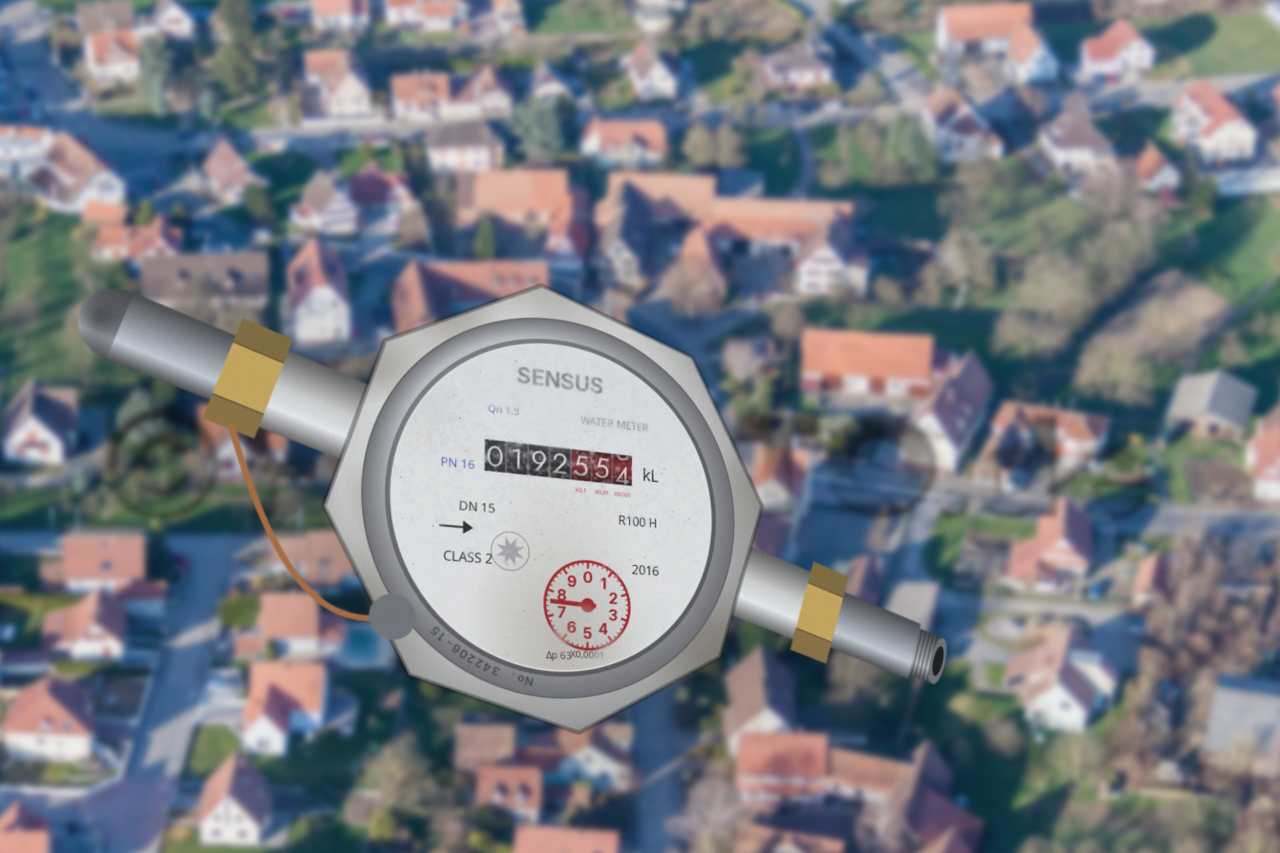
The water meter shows 192.5537 kL
